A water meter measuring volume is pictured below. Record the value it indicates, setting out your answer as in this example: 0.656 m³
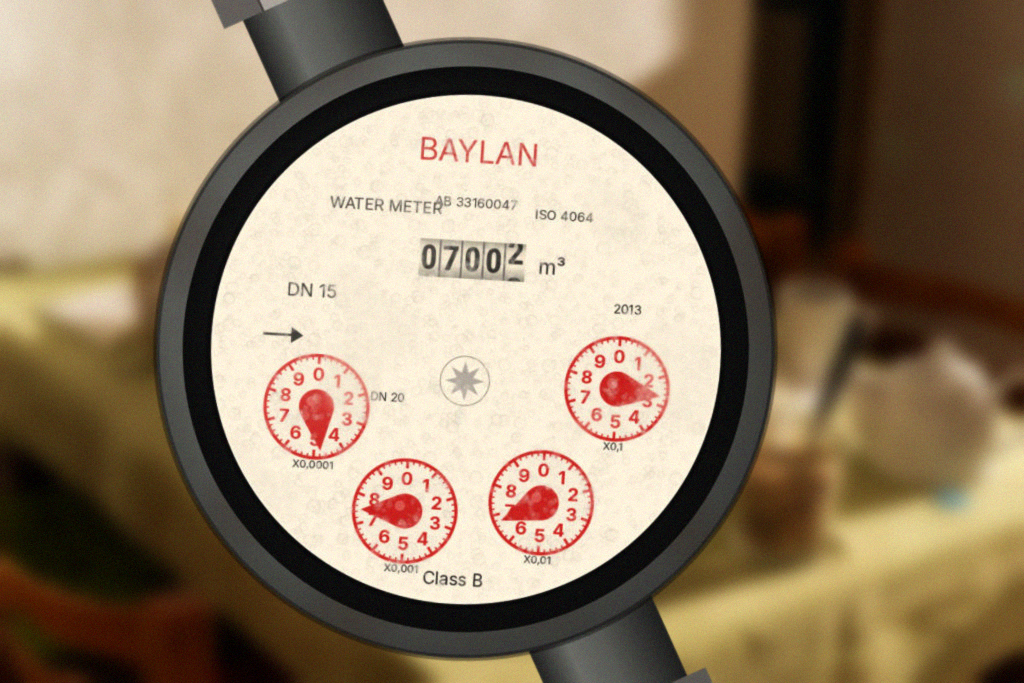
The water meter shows 7002.2674 m³
